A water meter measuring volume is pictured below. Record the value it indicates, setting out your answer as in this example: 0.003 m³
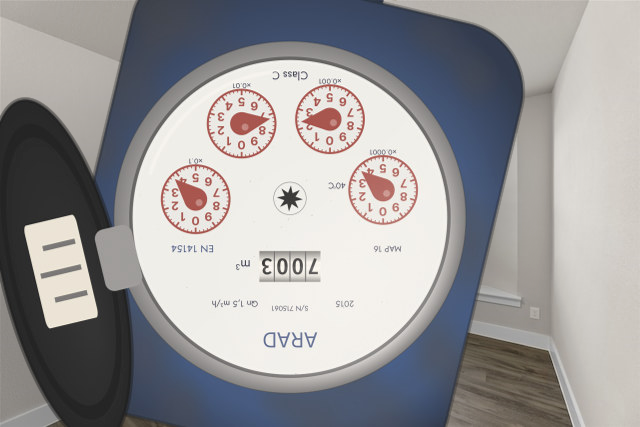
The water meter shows 7003.3723 m³
